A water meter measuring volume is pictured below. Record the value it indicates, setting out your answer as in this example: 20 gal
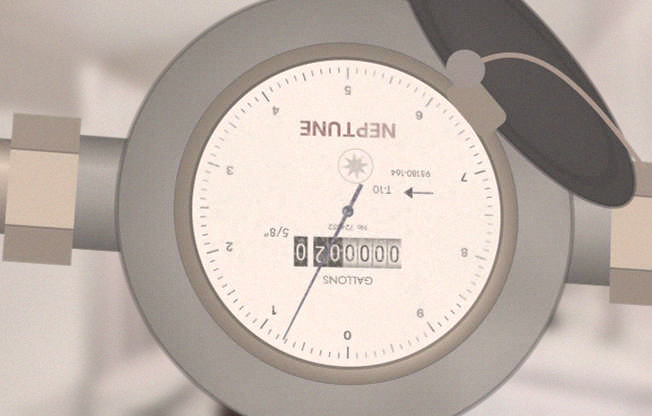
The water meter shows 20.7 gal
